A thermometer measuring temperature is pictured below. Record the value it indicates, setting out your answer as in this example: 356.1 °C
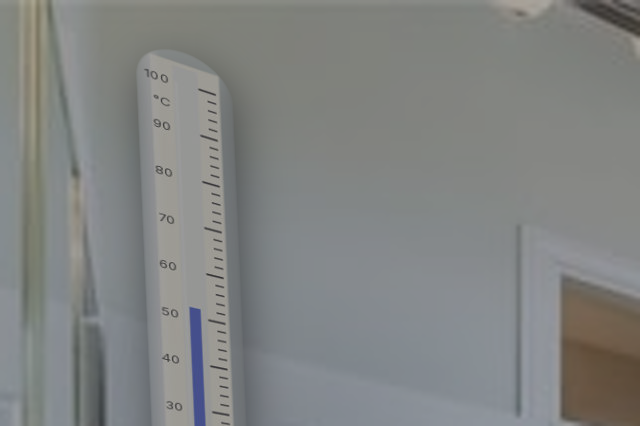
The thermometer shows 52 °C
